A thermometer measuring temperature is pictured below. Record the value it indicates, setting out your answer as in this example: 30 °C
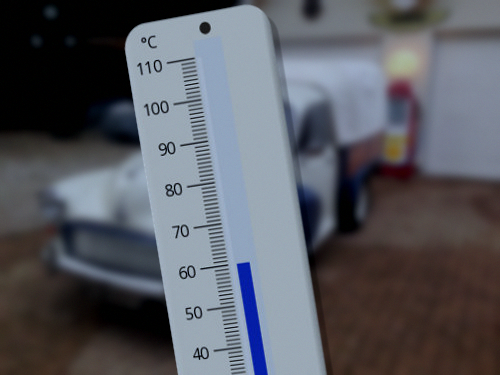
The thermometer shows 60 °C
